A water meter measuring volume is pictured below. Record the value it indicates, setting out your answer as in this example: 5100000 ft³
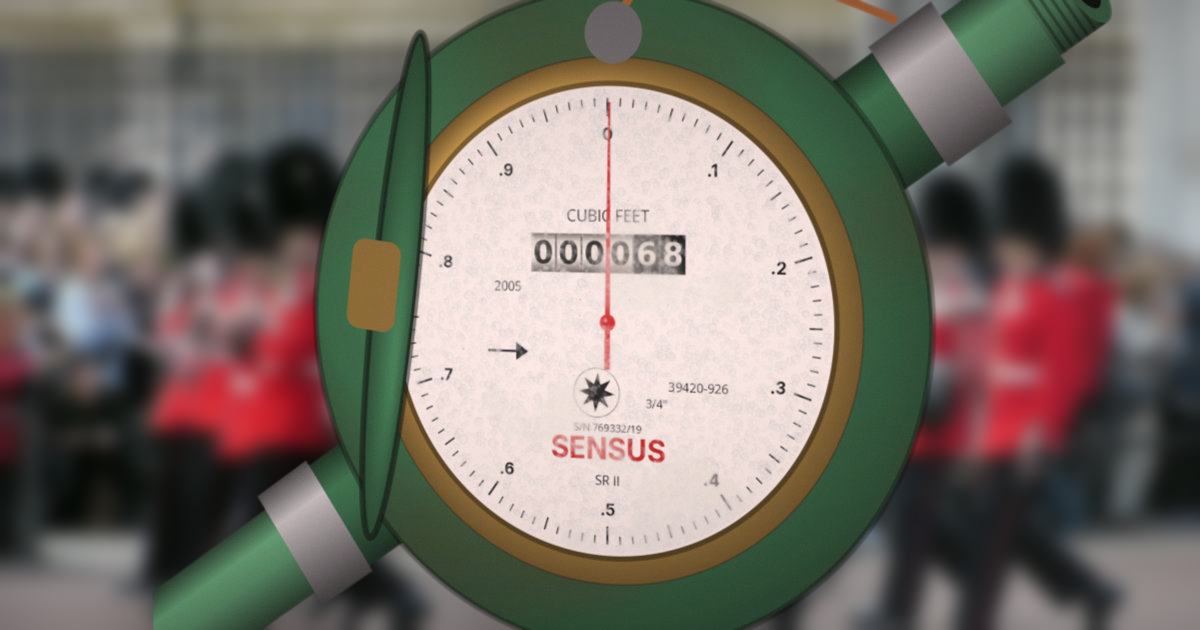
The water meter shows 68.00 ft³
